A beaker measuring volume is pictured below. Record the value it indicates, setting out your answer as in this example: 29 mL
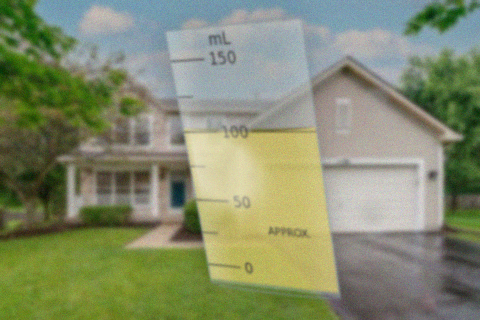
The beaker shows 100 mL
